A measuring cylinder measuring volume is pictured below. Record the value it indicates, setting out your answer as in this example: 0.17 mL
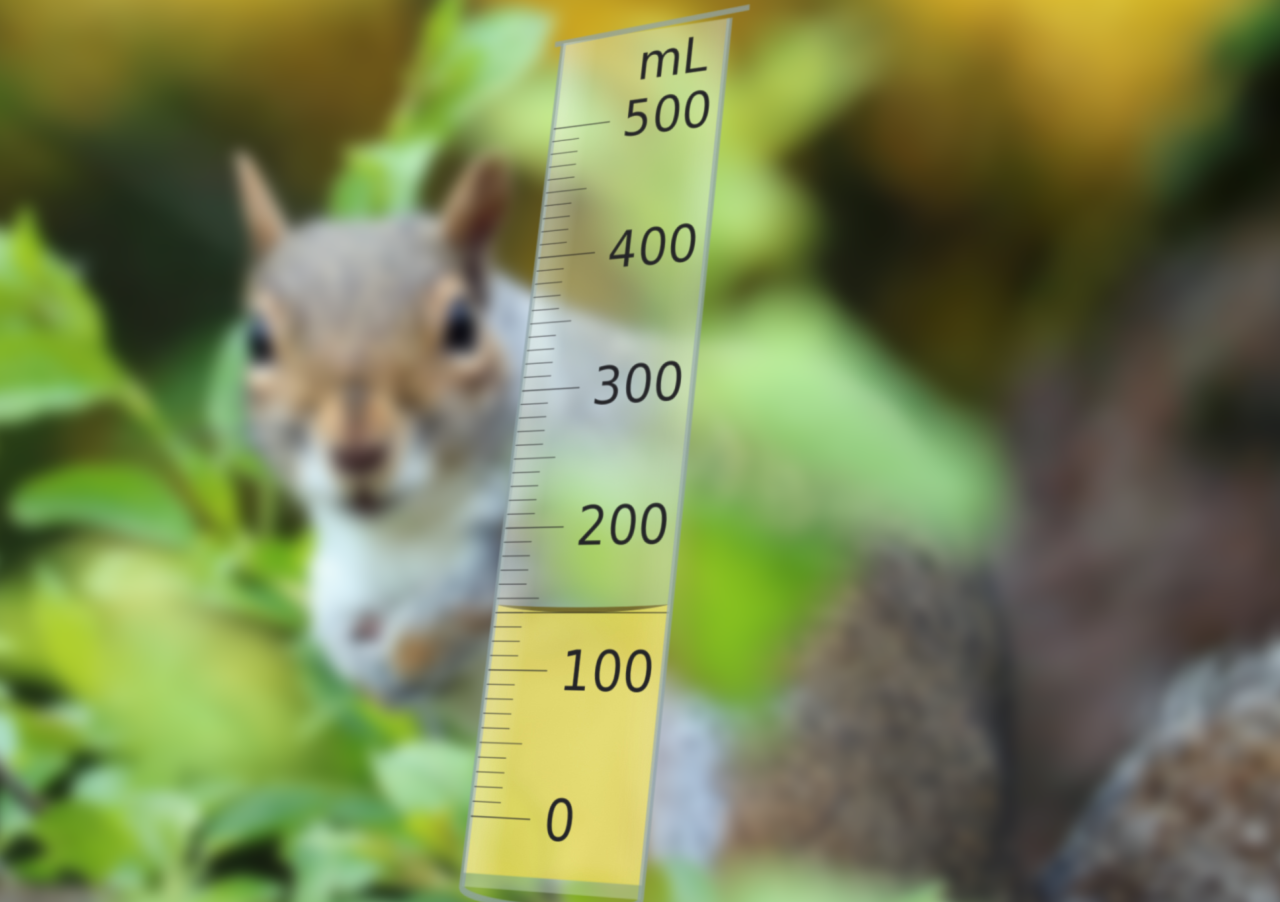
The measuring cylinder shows 140 mL
